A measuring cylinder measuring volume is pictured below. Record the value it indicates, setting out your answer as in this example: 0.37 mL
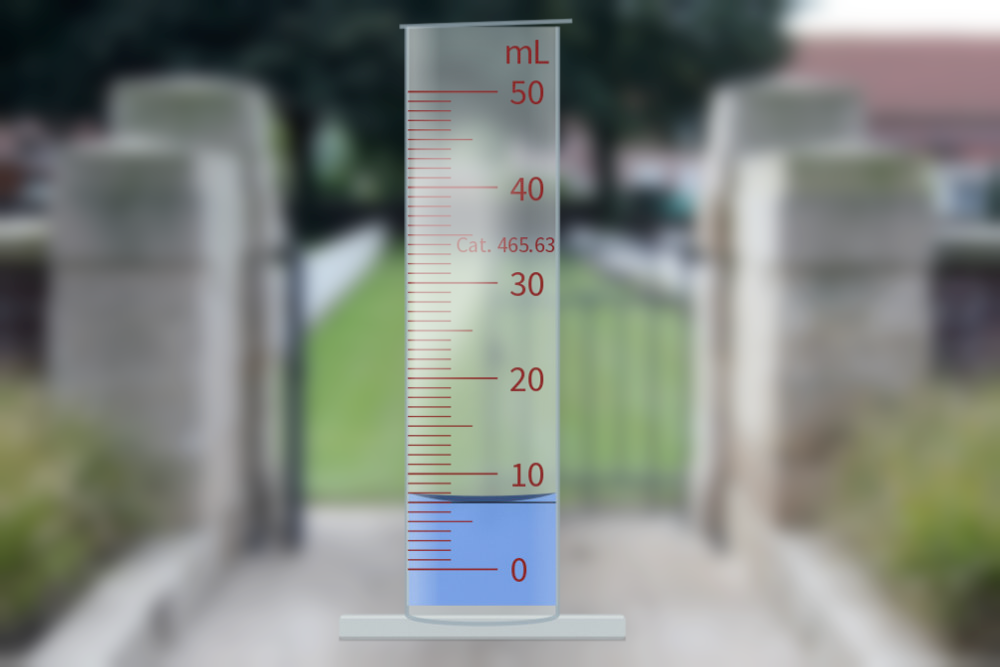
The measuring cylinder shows 7 mL
